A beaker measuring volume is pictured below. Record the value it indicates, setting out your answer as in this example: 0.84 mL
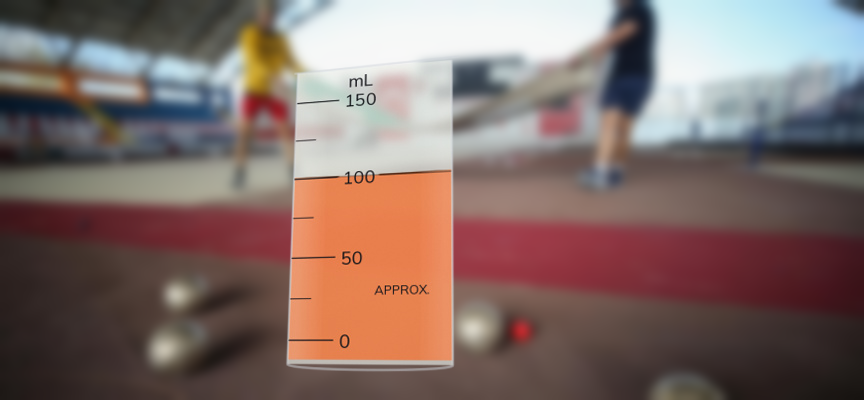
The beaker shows 100 mL
